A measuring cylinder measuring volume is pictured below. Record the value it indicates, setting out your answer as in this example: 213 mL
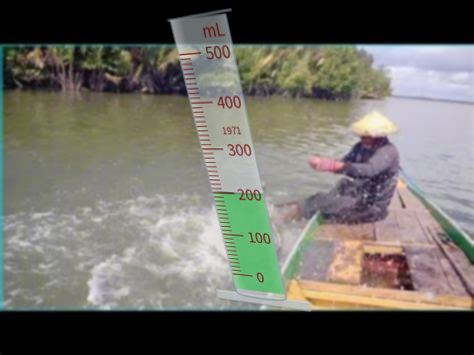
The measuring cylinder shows 200 mL
